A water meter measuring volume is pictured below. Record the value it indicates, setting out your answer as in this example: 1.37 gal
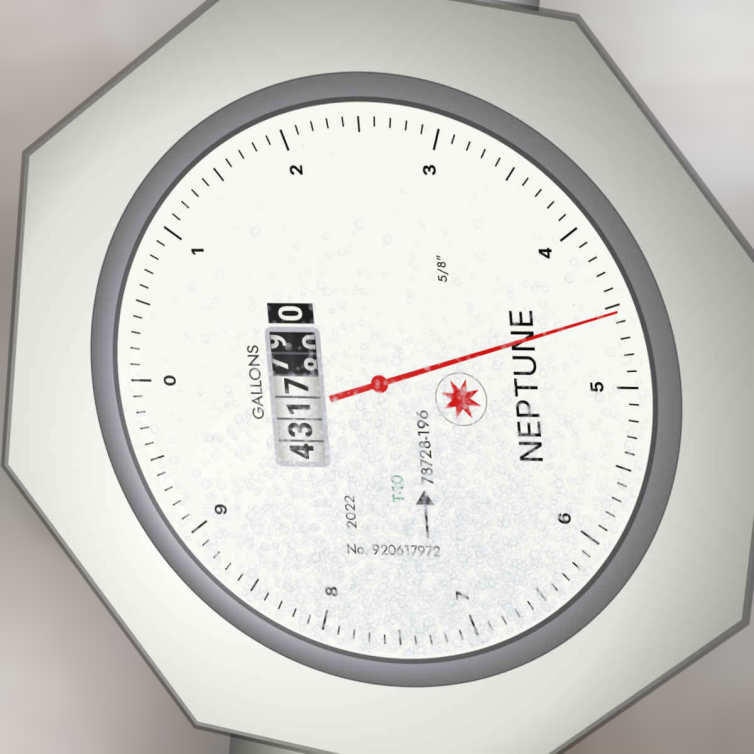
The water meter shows 4317794.5 gal
